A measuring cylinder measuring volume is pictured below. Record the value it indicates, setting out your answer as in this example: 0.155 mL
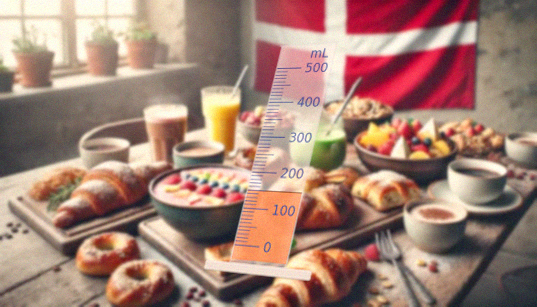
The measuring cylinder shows 150 mL
